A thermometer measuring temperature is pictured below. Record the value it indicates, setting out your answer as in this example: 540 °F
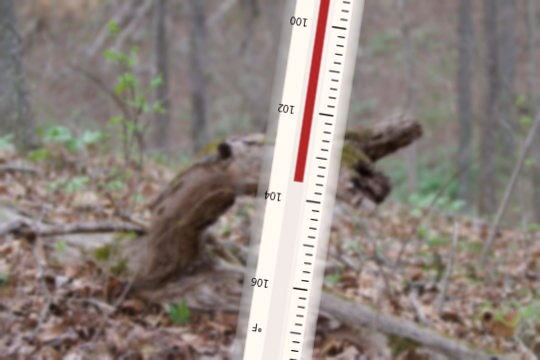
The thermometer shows 103.6 °F
